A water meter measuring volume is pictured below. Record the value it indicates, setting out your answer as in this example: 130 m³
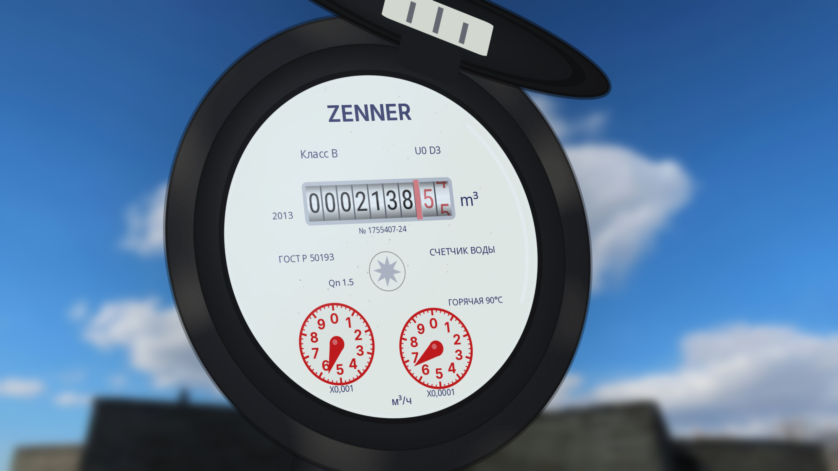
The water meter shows 2138.5456 m³
